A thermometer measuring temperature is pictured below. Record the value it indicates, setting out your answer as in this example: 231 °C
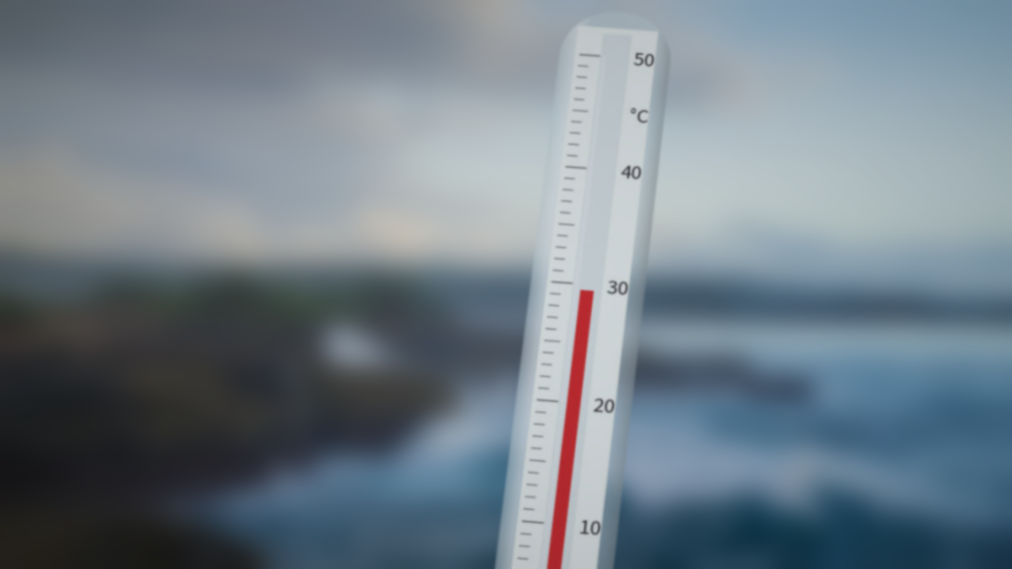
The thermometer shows 29.5 °C
